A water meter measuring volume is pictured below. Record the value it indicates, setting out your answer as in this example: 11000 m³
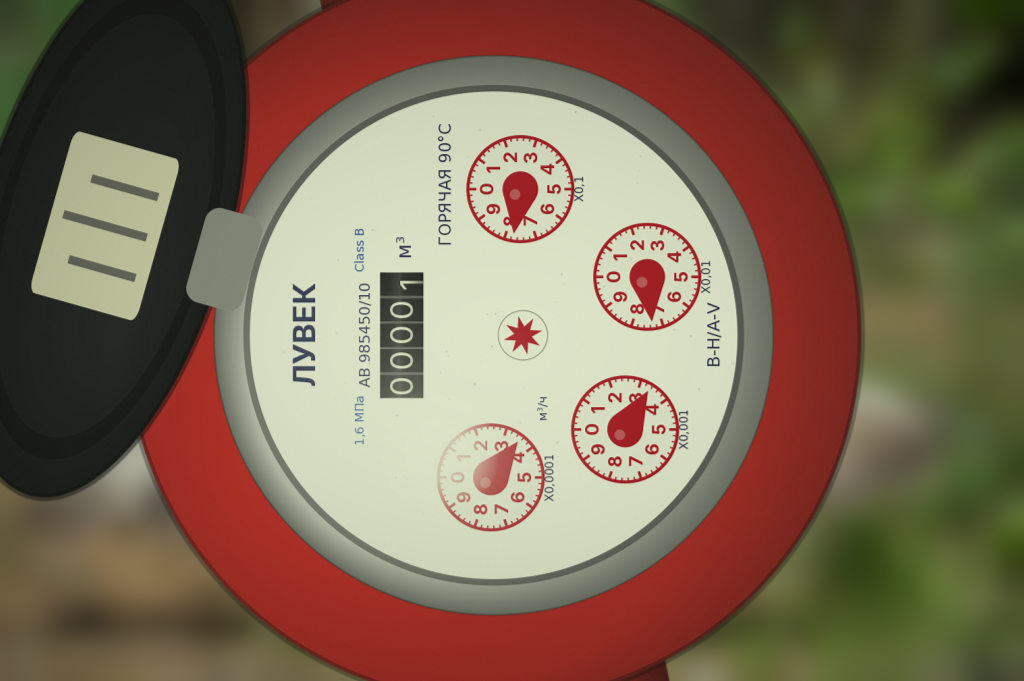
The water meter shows 0.7733 m³
